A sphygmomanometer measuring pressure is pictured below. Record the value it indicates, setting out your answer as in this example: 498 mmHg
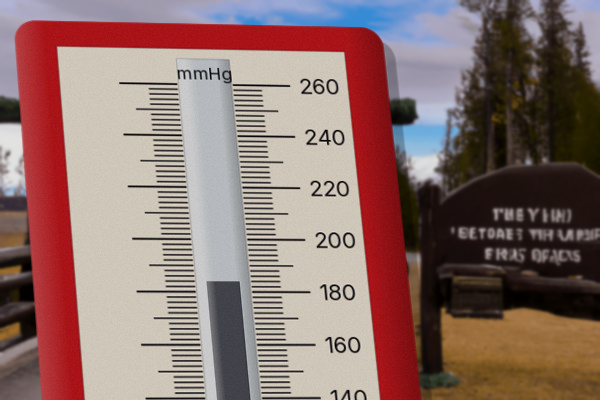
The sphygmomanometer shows 184 mmHg
